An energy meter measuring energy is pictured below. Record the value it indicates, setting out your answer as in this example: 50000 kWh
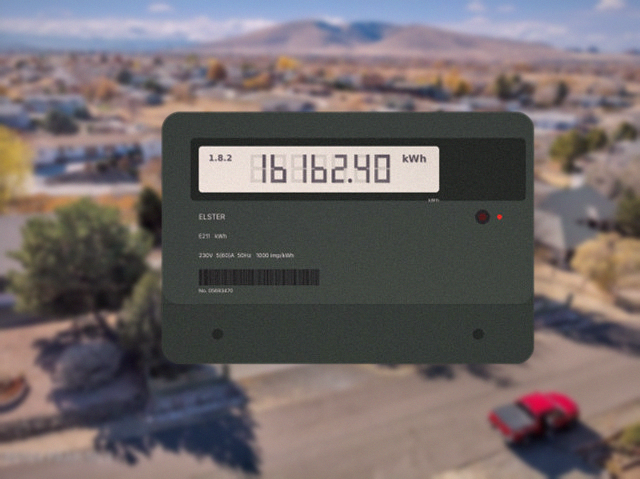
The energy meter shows 16162.40 kWh
